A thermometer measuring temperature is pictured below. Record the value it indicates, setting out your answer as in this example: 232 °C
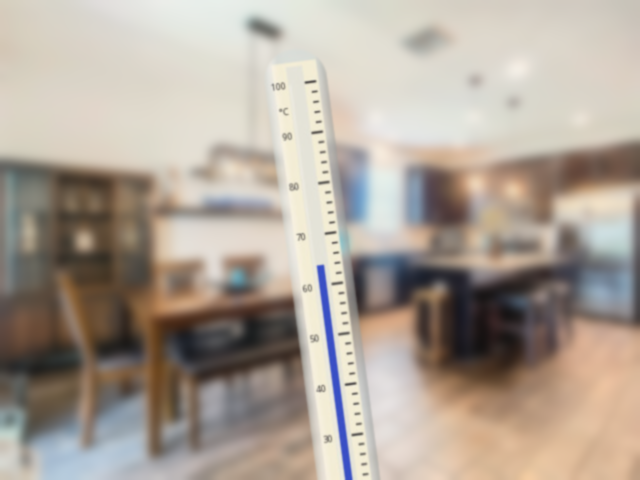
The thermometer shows 64 °C
